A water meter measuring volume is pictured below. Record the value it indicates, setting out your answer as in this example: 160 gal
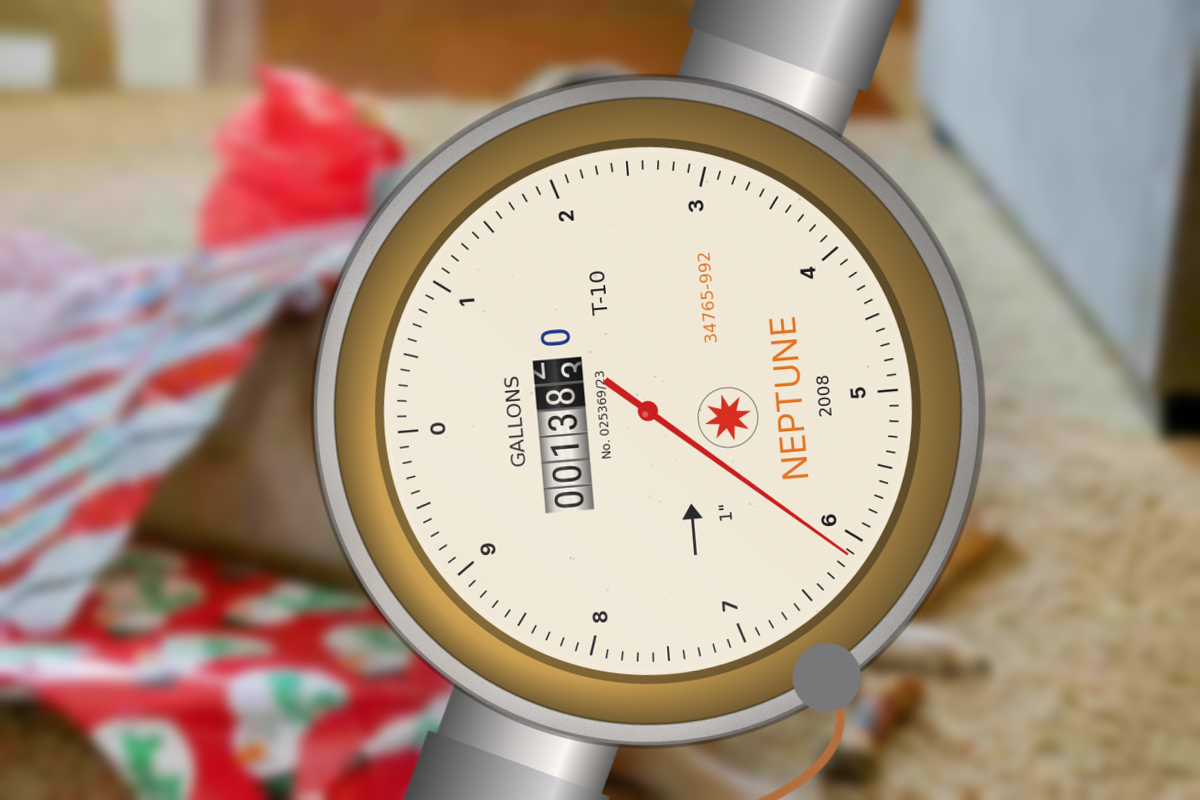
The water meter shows 13826.1 gal
